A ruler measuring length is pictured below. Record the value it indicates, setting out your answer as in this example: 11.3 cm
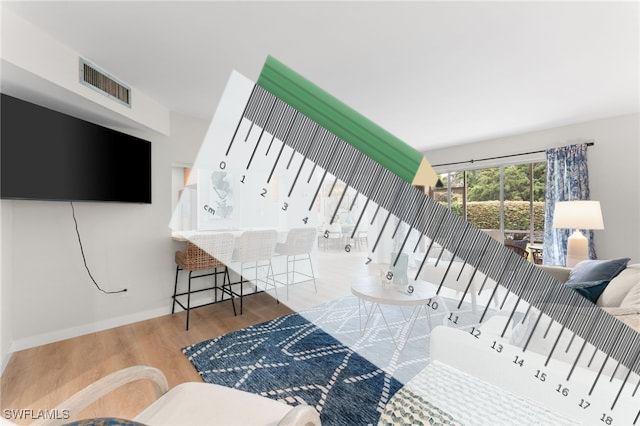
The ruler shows 8.5 cm
